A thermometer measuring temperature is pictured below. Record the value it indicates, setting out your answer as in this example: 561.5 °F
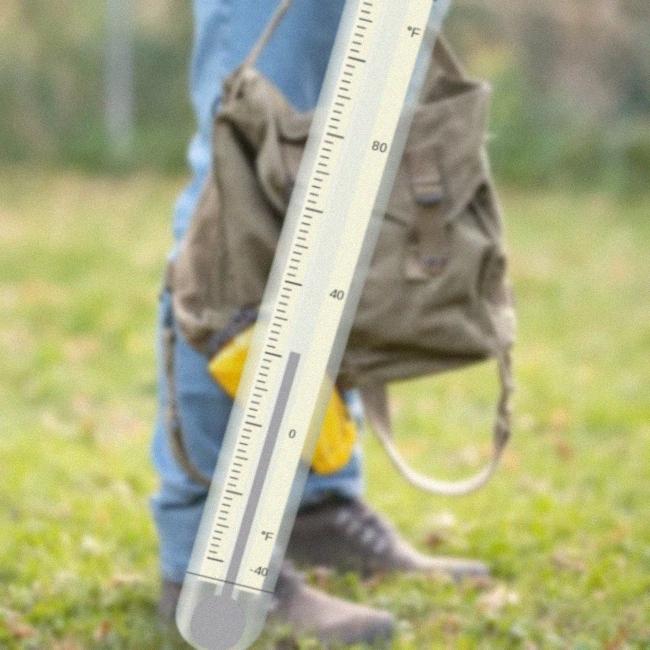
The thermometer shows 22 °F
